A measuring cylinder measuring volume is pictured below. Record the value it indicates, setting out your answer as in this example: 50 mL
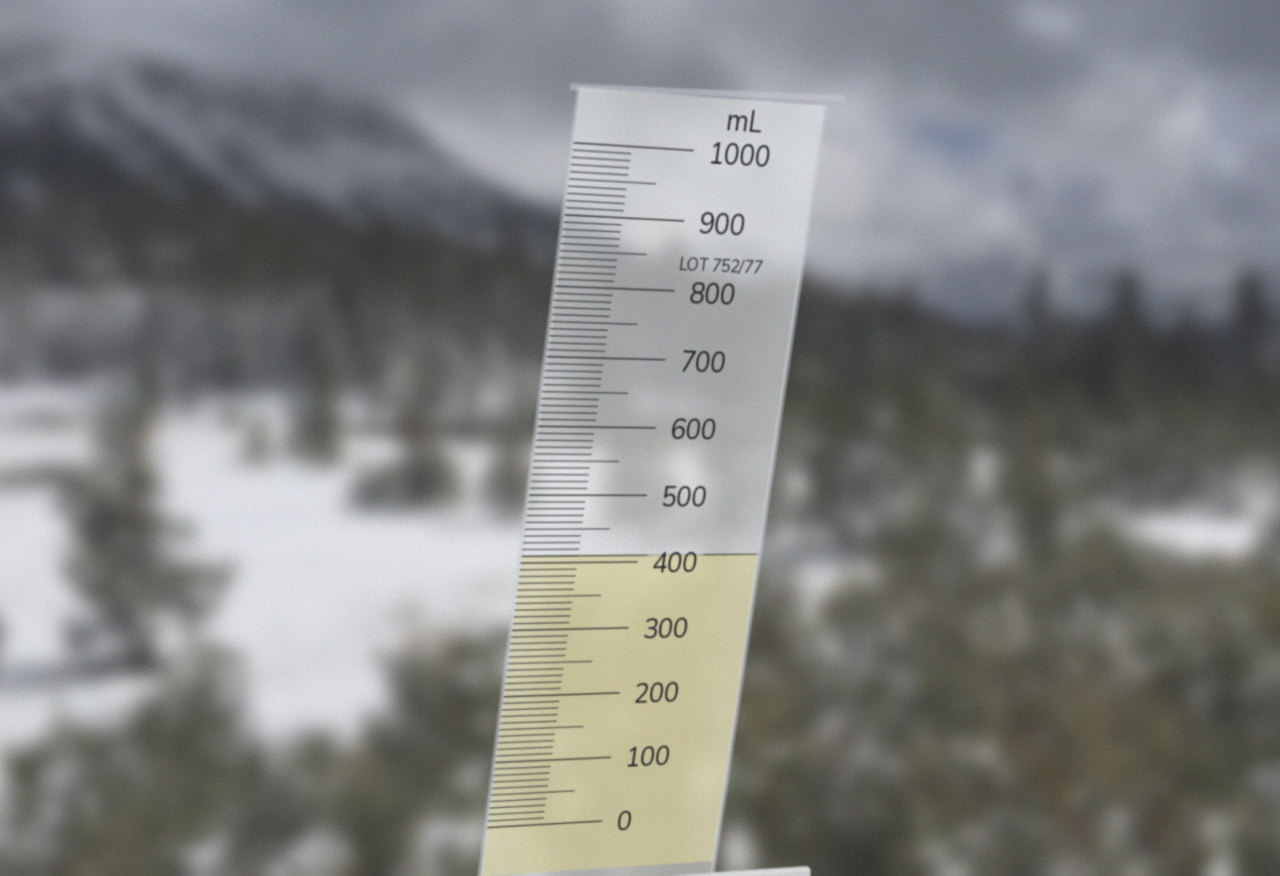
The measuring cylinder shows 410 mL
